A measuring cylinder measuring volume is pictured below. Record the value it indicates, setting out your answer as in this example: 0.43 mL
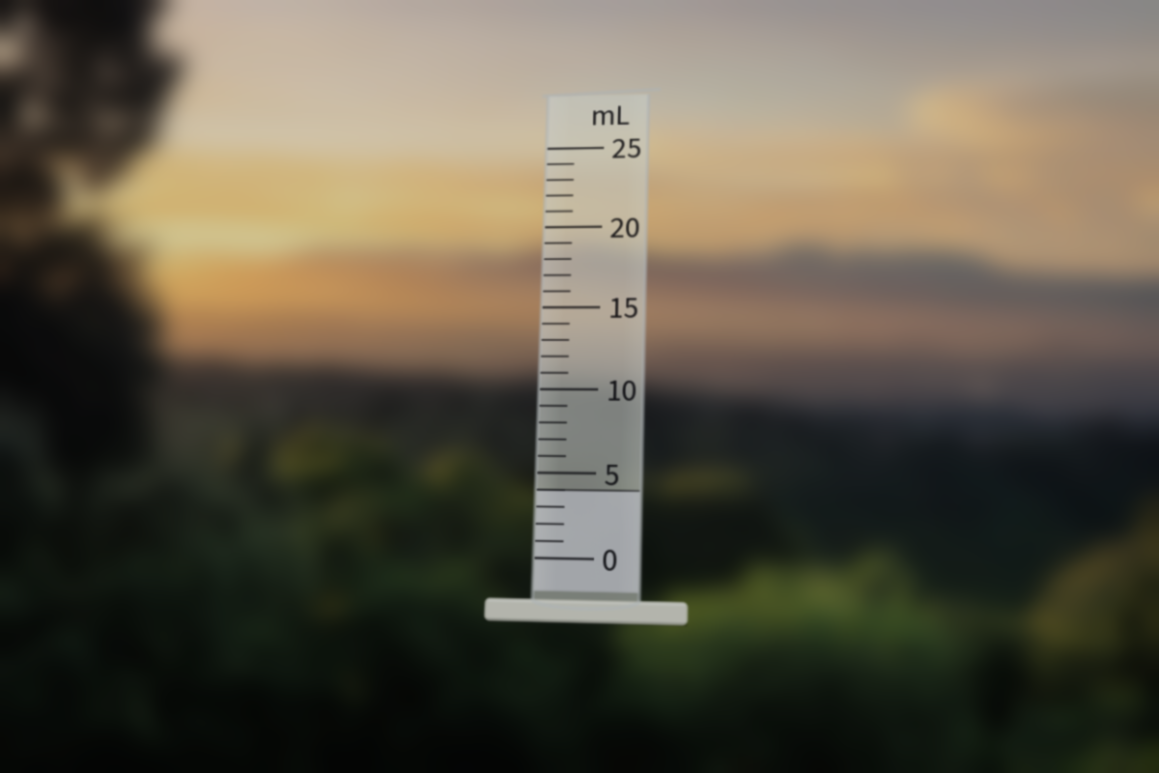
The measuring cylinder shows 4 mL
